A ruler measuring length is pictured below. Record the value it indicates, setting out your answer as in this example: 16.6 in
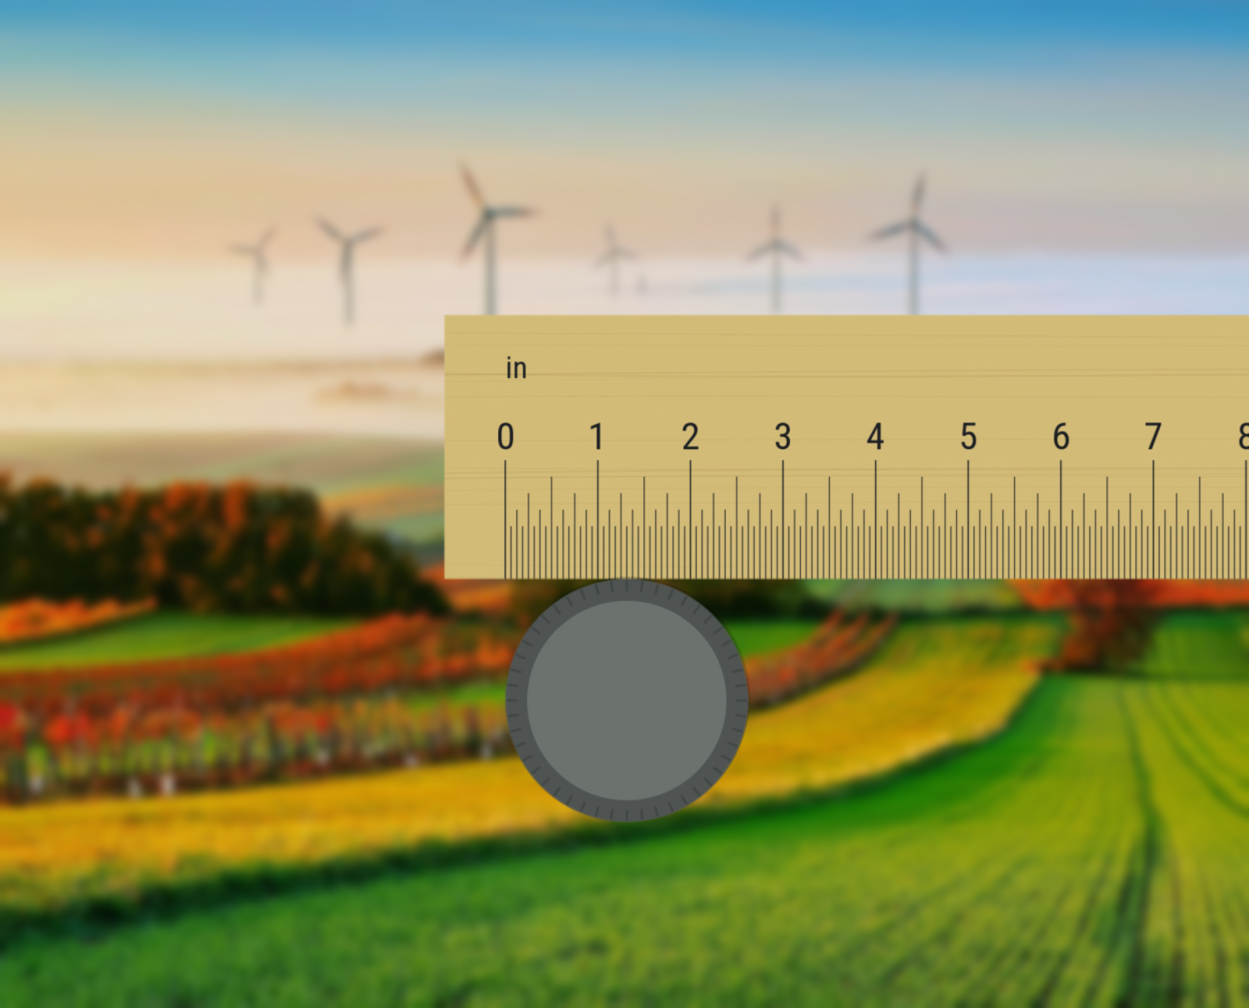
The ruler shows 2.625 in
